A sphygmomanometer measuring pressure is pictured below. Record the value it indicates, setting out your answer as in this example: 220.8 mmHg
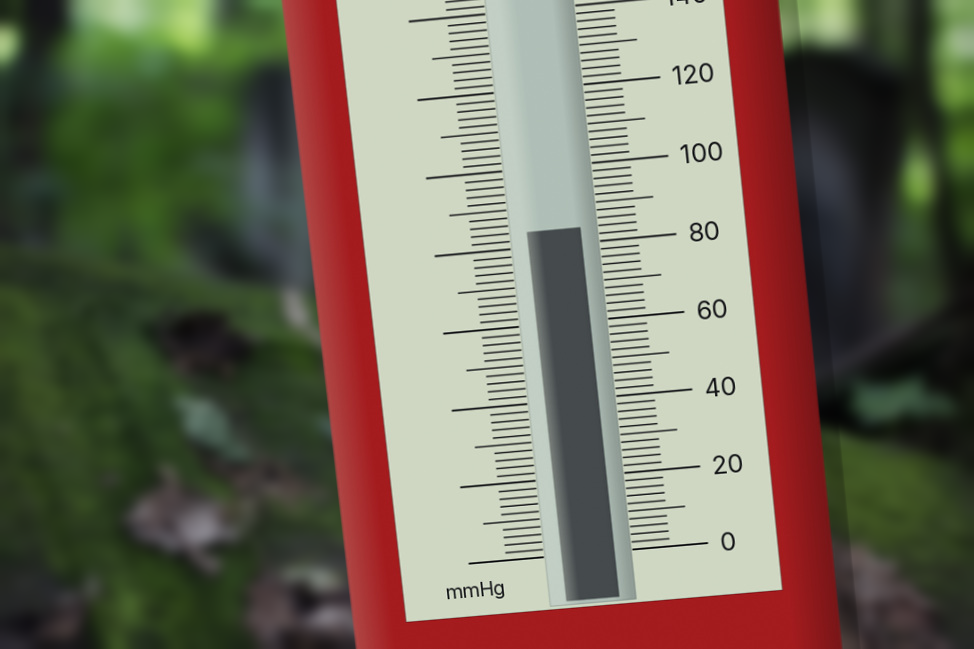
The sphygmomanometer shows 84 mmHg
